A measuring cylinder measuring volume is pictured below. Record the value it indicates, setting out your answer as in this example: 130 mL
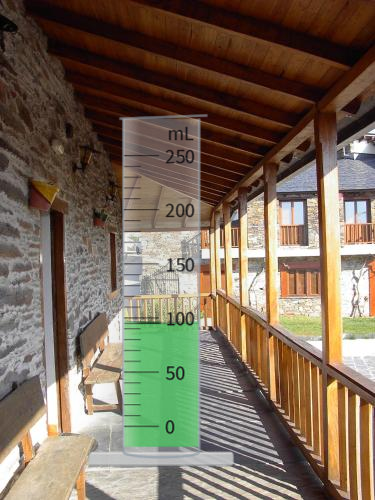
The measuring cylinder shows 95 mL
